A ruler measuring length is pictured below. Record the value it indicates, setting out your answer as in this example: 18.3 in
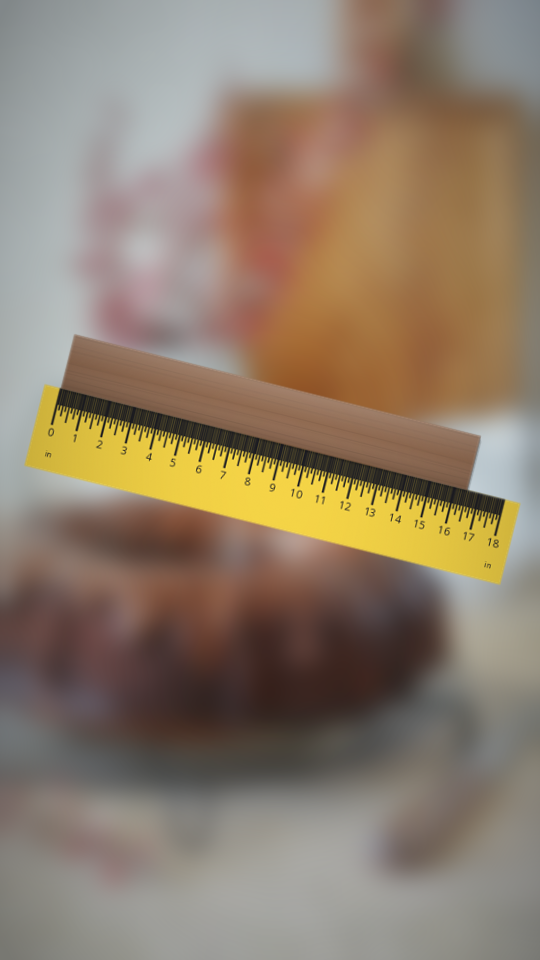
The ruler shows 16.5 in
